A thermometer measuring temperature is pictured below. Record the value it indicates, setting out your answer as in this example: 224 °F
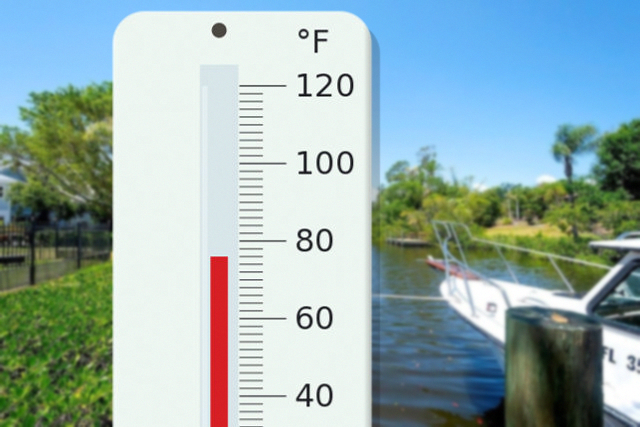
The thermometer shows 76 °F
